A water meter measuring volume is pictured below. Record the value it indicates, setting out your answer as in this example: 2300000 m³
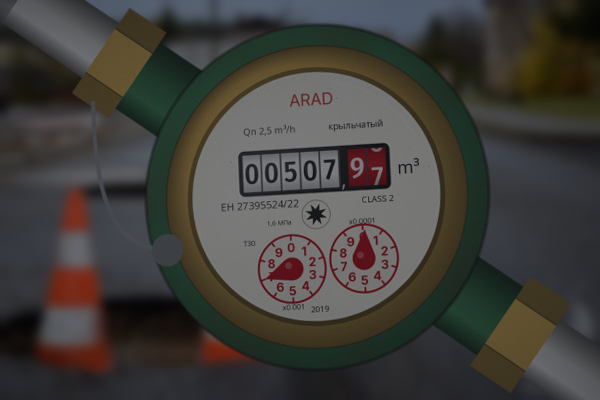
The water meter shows 507.9670 m³
